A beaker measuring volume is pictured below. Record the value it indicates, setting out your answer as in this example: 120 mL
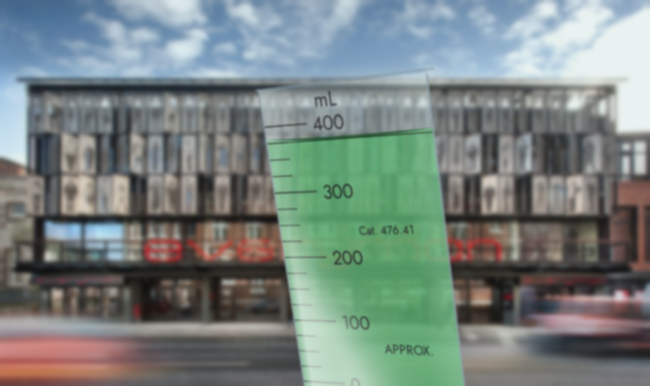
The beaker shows 375 mL
